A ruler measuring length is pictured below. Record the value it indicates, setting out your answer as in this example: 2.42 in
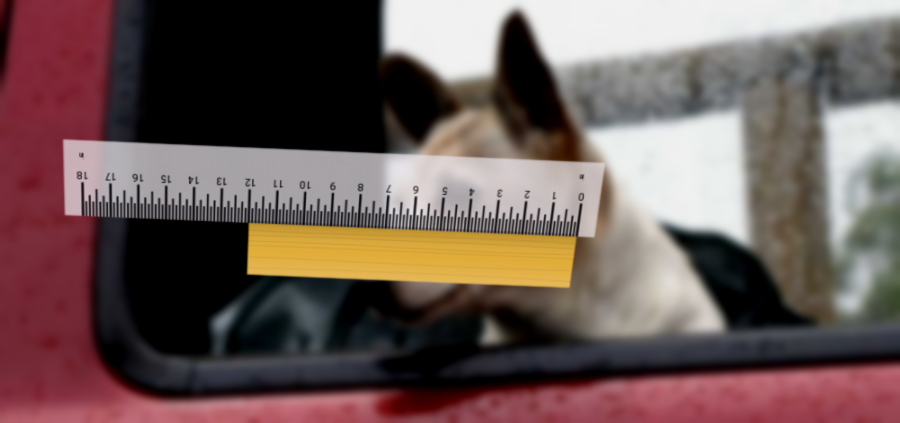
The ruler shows 12 in
